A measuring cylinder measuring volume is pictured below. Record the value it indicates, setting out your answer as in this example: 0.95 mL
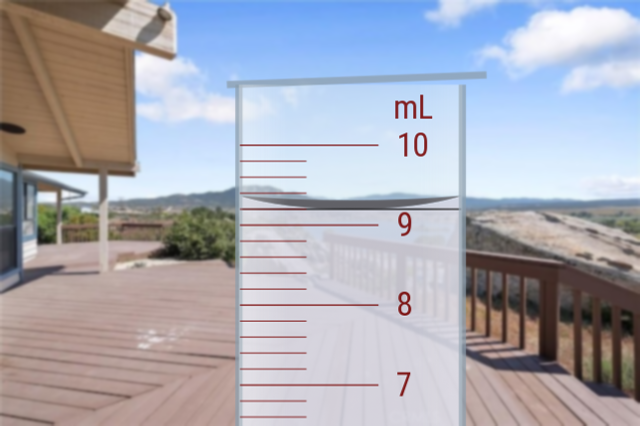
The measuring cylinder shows 9.2 mL
